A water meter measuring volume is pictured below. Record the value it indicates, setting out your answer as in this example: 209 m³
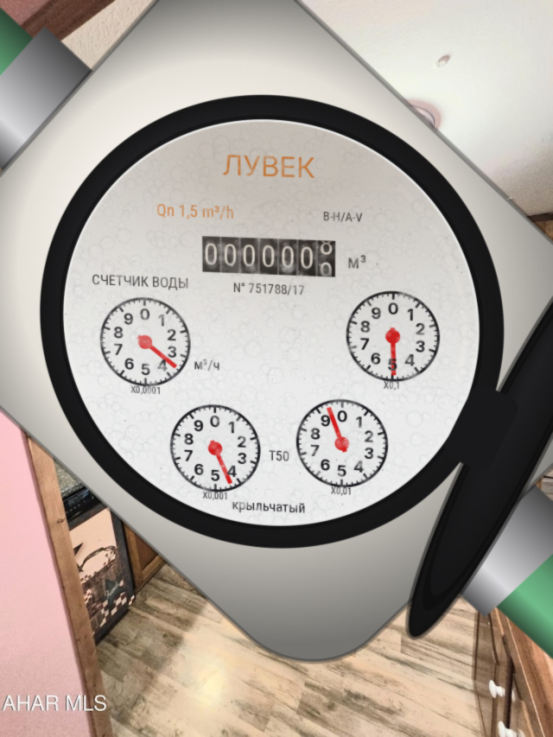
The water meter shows 8.4943 m³
